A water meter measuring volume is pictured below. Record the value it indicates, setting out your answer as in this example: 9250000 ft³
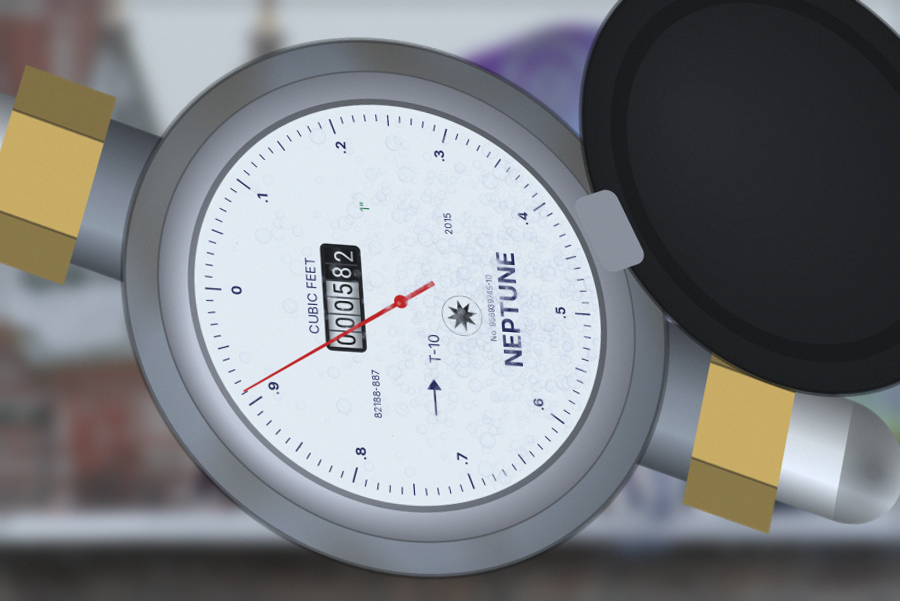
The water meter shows 581.91 ft³
